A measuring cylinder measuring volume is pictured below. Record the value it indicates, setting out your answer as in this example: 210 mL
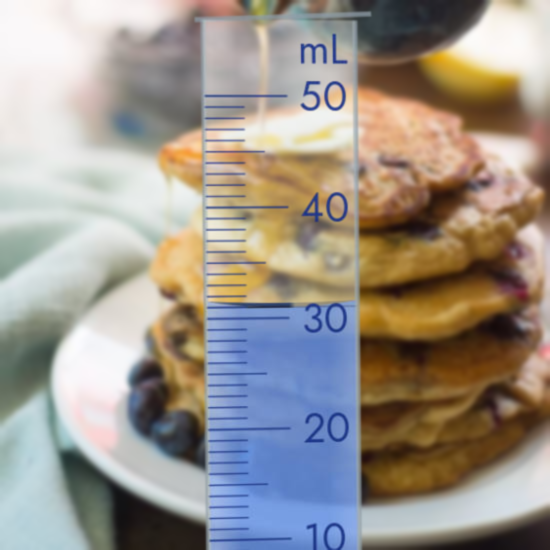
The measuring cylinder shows 31 mL
